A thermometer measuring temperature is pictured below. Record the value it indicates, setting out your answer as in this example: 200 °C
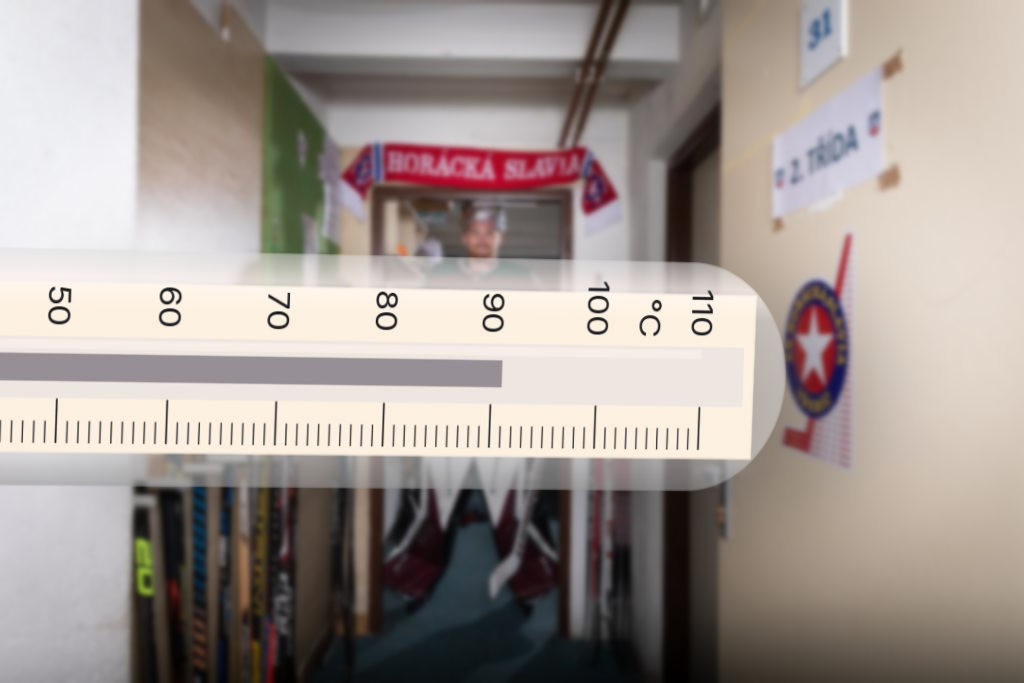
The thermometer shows 91 °C
